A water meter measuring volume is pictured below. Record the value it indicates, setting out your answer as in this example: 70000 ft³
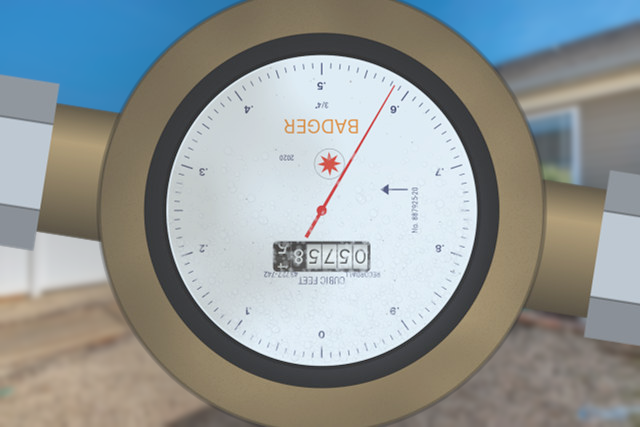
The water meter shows 57584.58 ft³
